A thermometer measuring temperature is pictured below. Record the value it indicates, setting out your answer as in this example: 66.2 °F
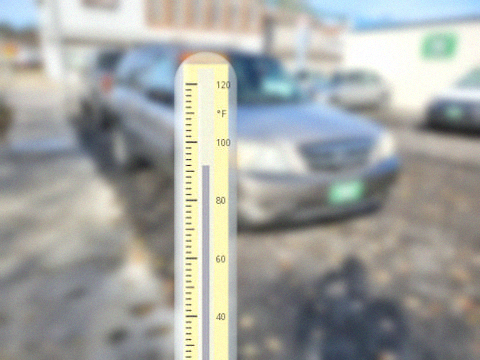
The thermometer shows 92 °F
